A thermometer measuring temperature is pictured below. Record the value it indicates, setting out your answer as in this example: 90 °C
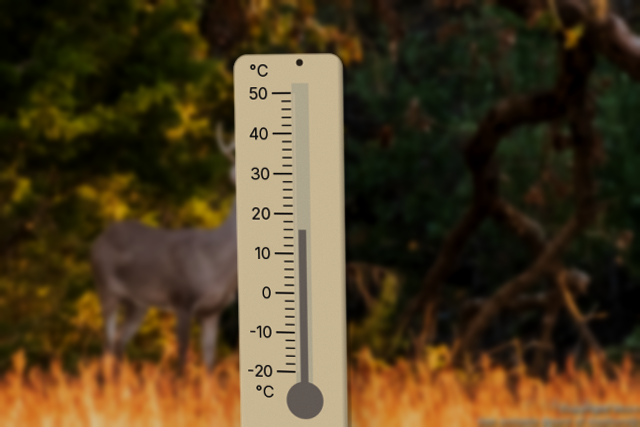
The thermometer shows 16 °C
